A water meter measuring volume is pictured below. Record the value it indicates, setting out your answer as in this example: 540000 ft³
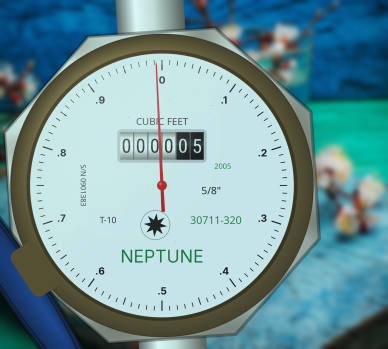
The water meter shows 4.99 ft³
